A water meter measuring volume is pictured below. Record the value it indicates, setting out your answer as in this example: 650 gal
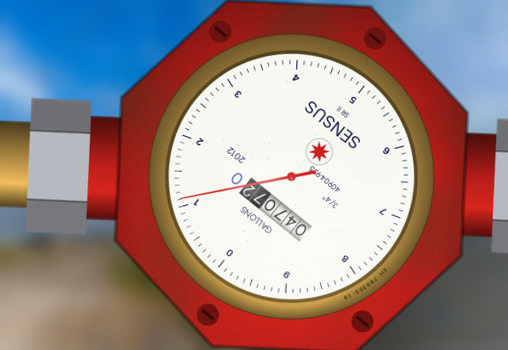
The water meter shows 470721.1 gal
